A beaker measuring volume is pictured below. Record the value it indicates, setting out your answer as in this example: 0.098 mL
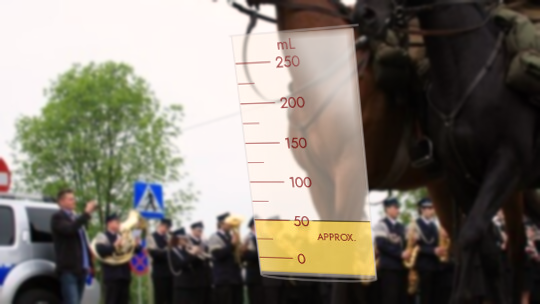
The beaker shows 50 mL
